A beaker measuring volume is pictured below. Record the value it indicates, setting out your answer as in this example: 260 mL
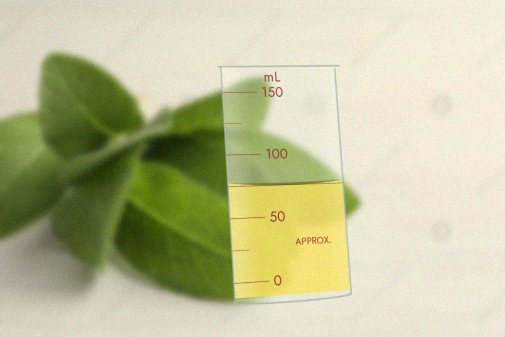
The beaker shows 75 mL
